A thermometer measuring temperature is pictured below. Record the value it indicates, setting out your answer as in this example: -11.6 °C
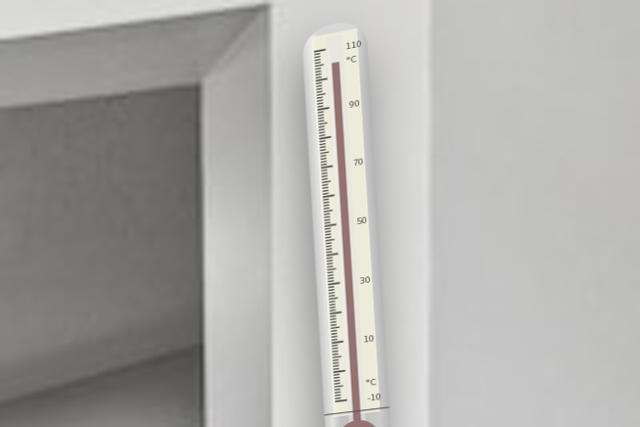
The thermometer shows 105 °C
